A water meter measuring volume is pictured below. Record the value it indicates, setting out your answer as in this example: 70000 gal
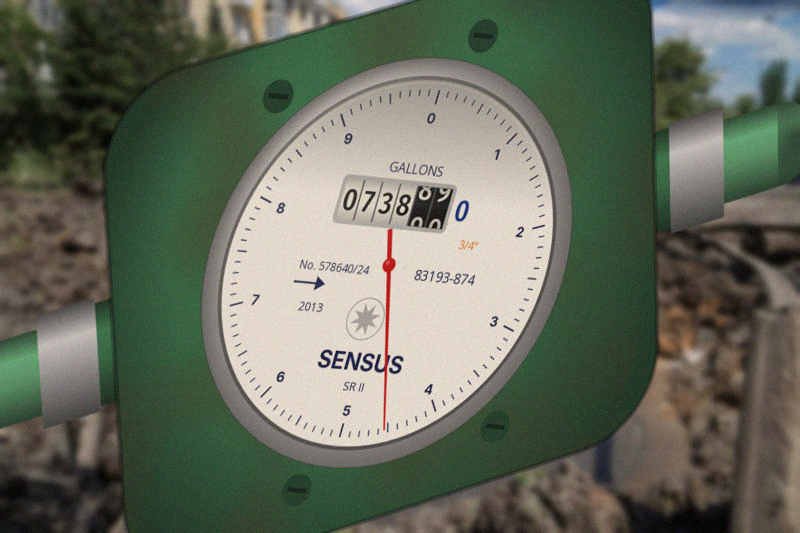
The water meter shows 738894.5 gal
